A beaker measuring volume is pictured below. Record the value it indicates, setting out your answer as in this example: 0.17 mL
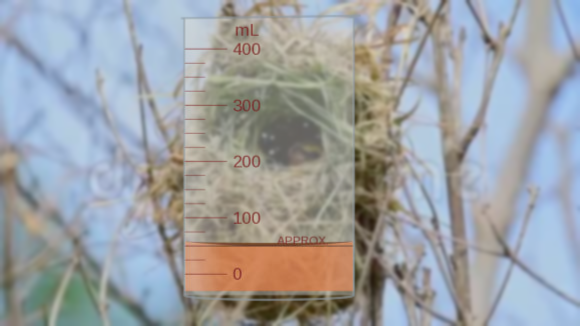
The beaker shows 50 mL
